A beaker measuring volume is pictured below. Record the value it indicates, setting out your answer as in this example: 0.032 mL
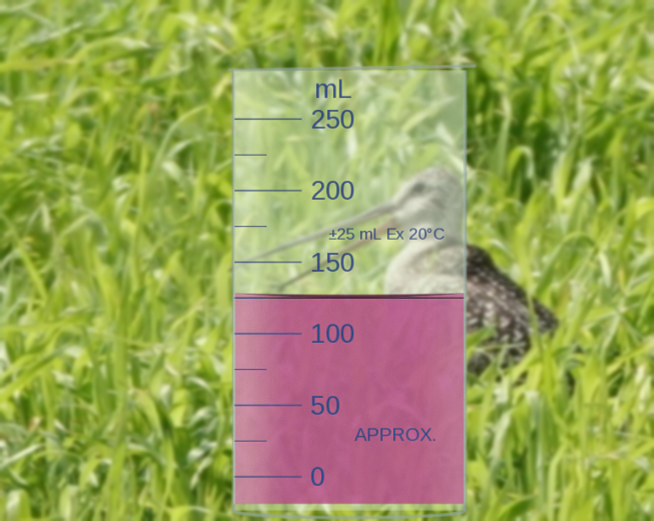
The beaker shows 125 mL
